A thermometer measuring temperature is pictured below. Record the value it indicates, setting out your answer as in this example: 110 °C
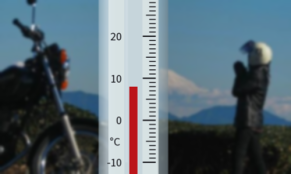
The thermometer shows 8 °C
